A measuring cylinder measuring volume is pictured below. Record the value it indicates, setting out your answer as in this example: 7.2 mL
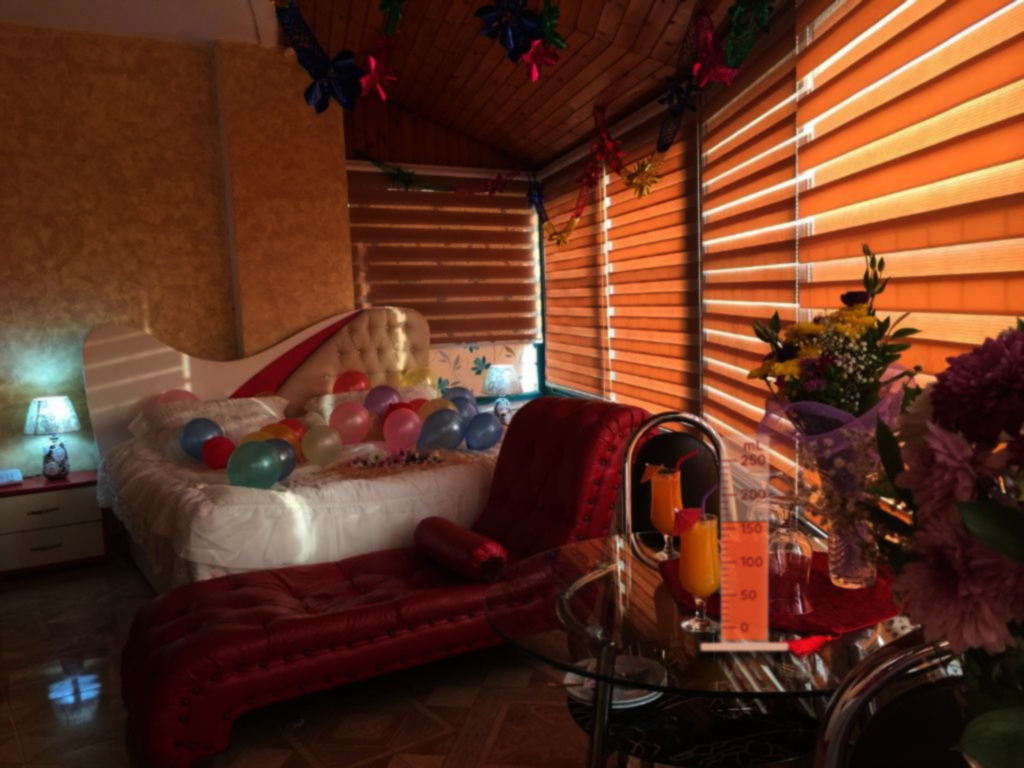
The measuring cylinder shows 160 mL
